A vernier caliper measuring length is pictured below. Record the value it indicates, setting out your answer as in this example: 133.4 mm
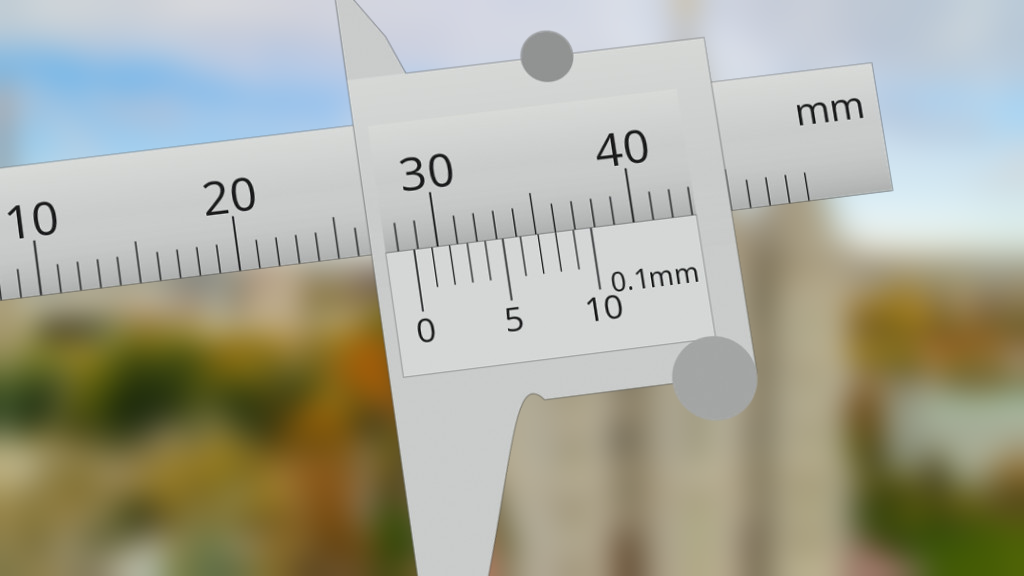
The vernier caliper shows 28.8 mm
